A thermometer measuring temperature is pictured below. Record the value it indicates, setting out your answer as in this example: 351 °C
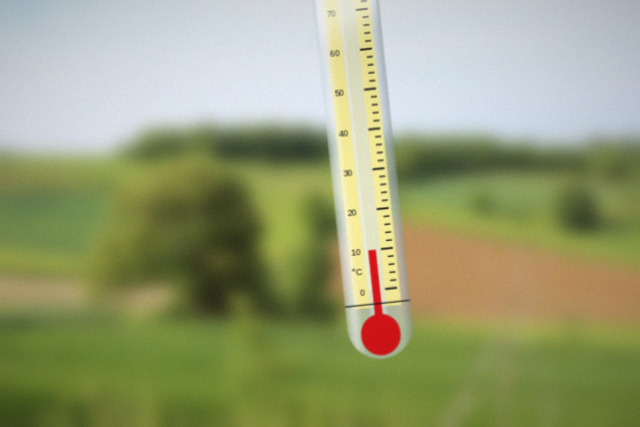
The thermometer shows 10 °C
